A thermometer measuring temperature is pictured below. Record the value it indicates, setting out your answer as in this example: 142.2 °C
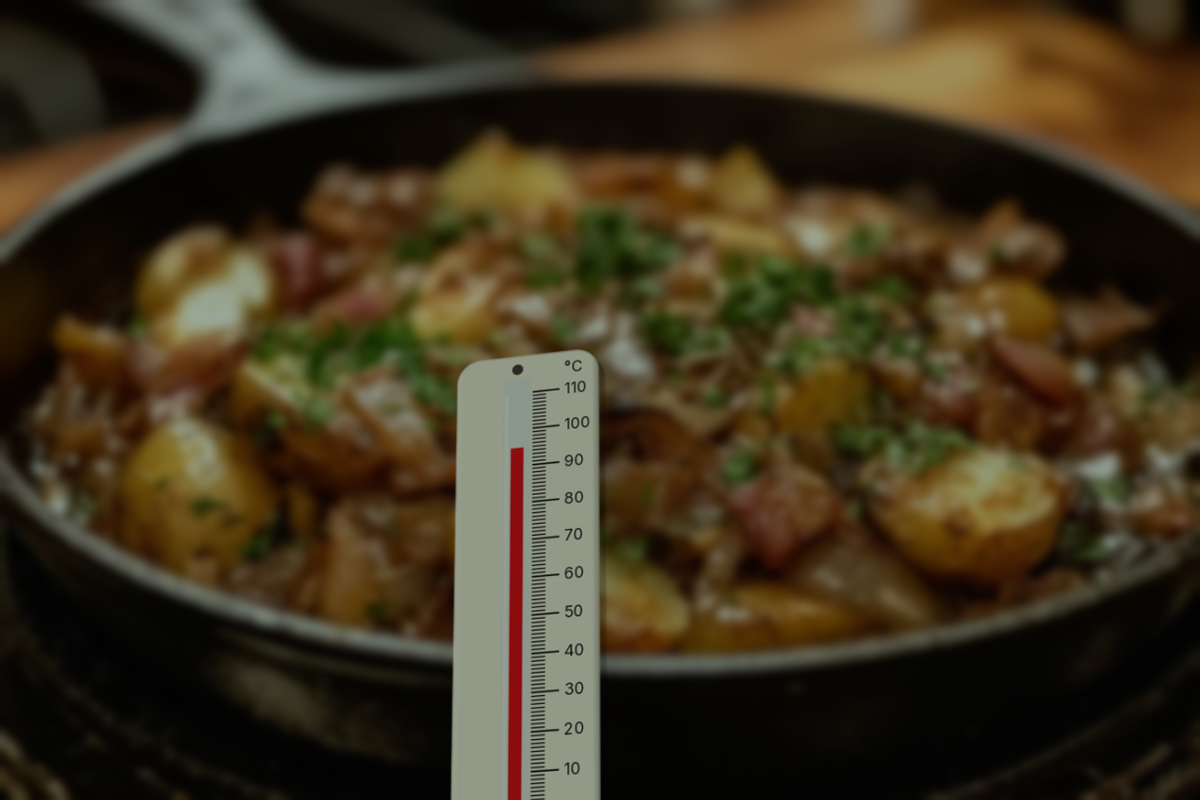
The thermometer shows 95 °C
